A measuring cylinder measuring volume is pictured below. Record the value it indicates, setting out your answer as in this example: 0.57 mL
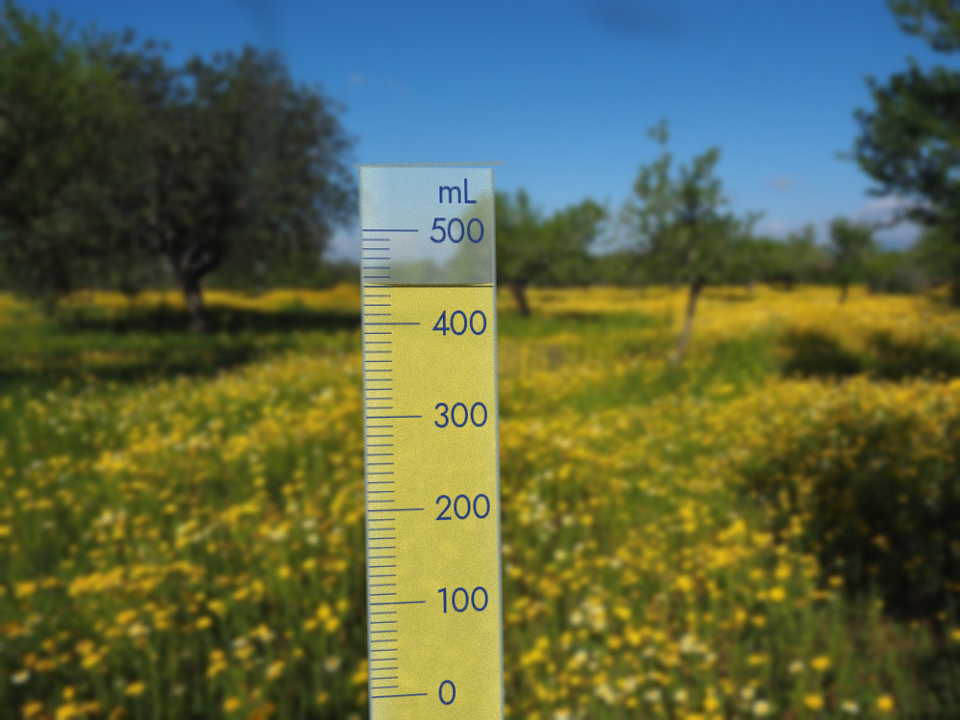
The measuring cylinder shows 440 mL
